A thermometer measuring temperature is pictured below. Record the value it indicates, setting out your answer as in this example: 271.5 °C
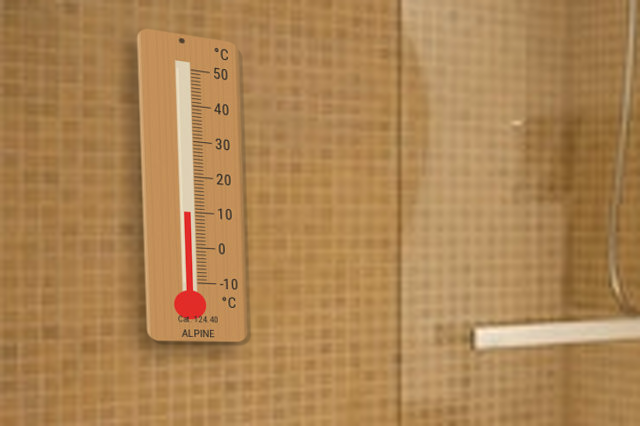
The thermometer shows 10 °C
